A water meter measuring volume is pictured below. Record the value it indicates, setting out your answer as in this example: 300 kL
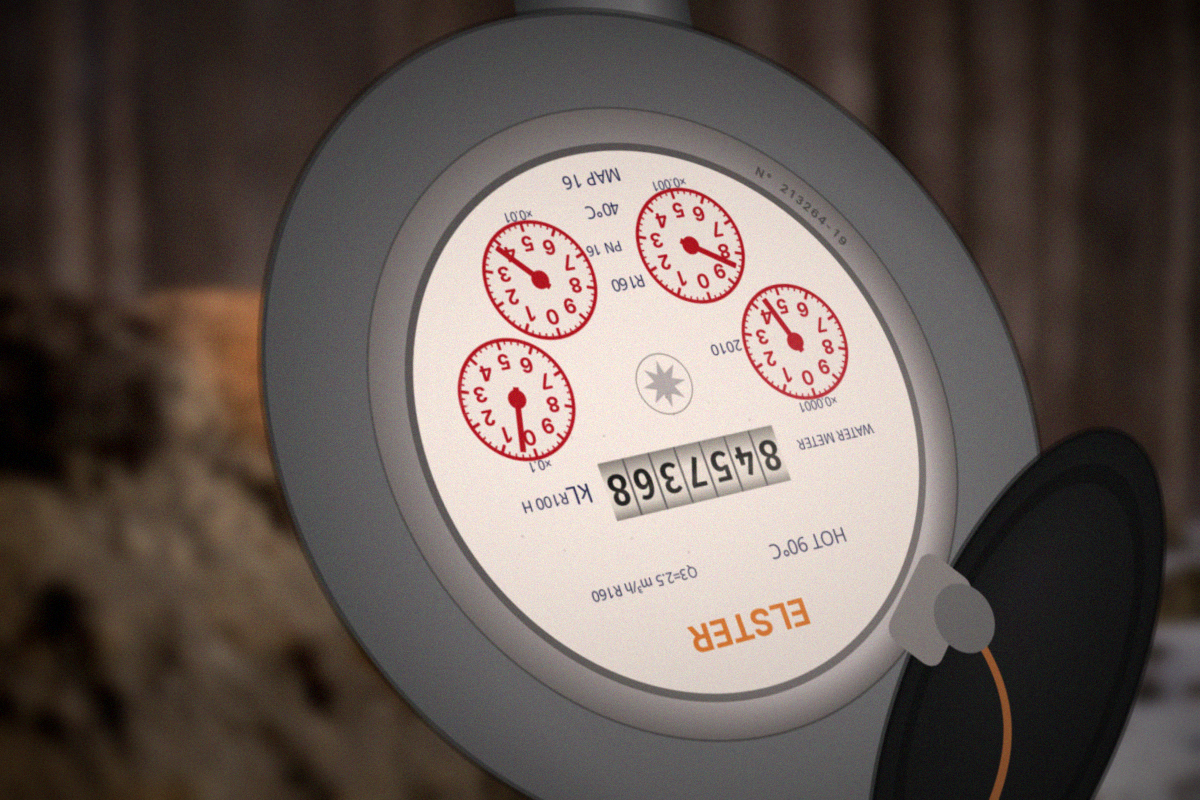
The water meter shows 8457368.0384 kL
